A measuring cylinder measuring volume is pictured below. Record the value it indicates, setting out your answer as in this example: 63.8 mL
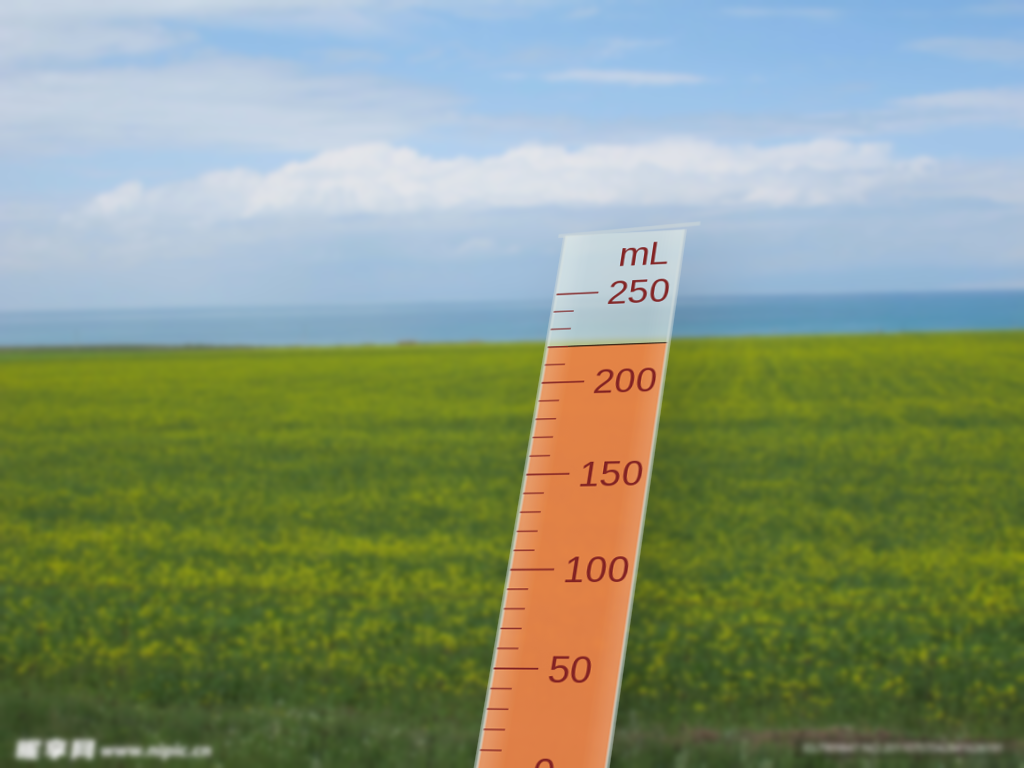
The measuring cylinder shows 220 mL
